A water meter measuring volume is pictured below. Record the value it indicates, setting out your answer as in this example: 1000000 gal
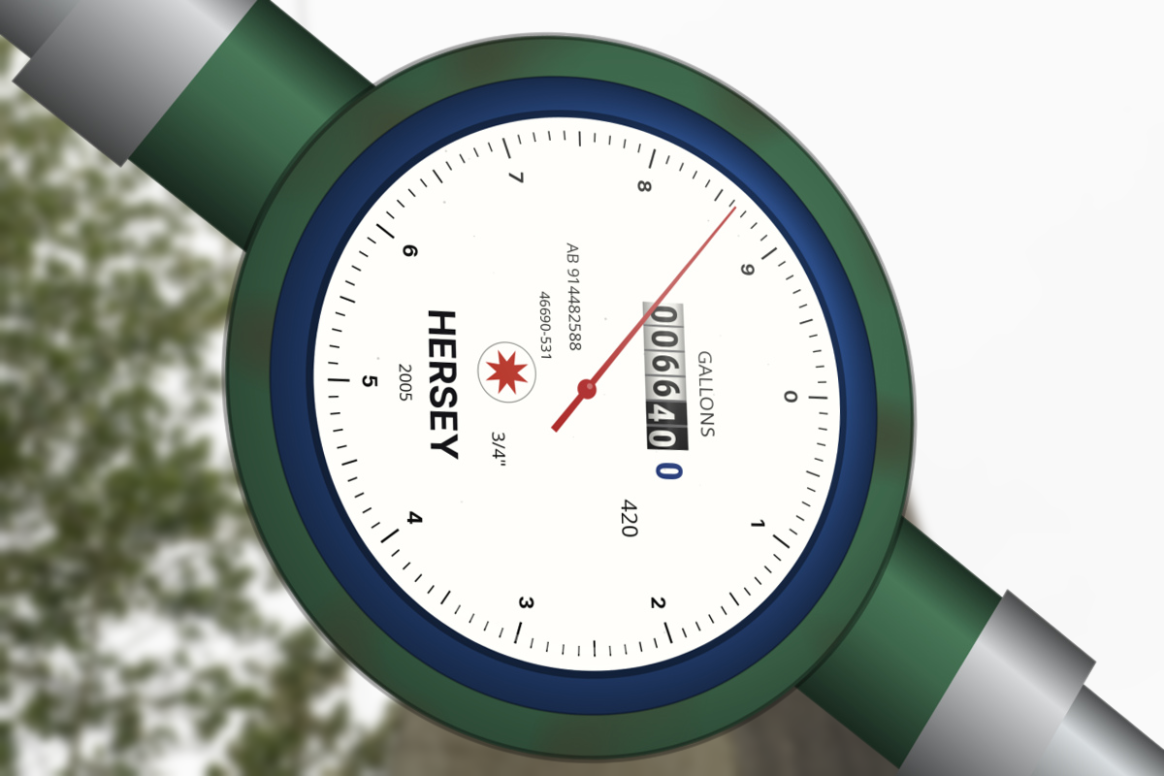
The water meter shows 66398.6 gal
